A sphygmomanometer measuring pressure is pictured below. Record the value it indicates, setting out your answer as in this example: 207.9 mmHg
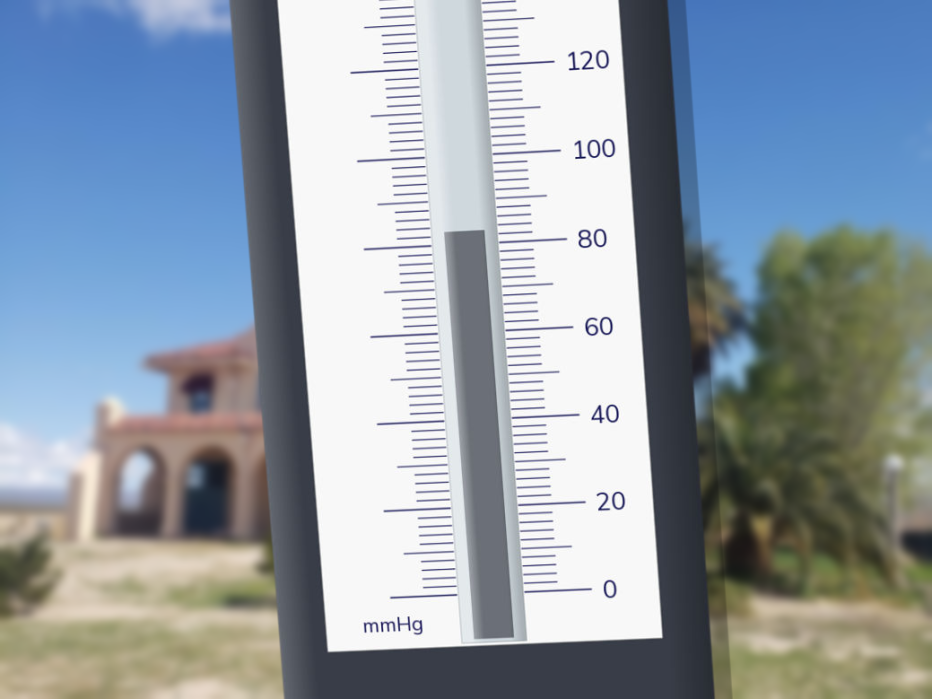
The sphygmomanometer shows 83 mmHg
